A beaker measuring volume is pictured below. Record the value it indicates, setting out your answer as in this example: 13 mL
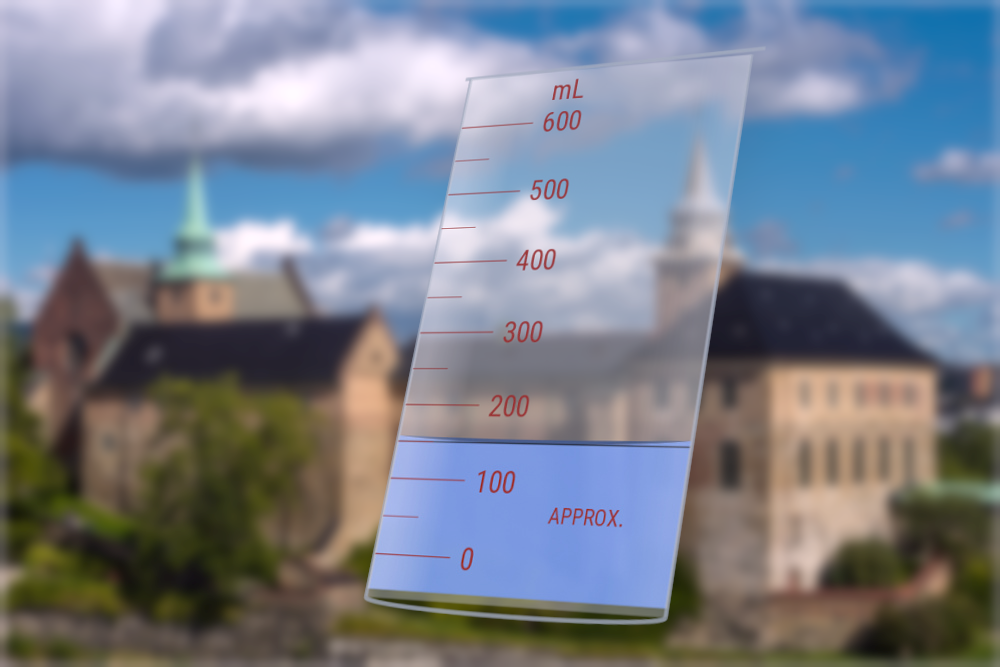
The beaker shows 150 mL
